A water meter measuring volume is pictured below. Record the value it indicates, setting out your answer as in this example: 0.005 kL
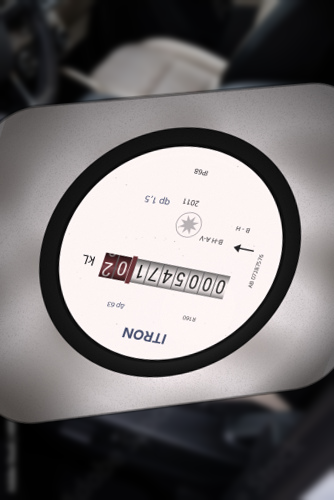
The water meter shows 5471.02 kL
